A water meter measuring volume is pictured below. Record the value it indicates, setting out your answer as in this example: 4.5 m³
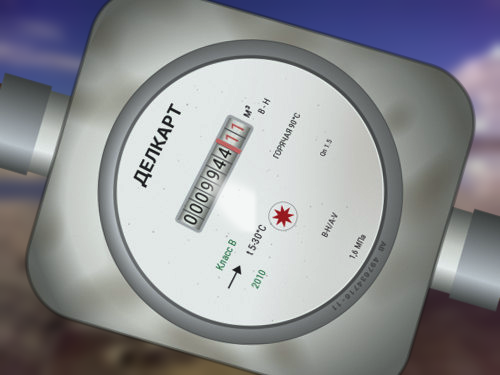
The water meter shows 9944.11 m³
